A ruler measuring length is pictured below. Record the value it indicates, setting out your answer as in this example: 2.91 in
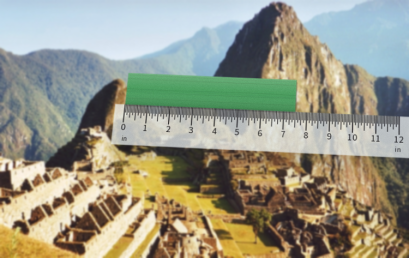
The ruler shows 7.5 in
